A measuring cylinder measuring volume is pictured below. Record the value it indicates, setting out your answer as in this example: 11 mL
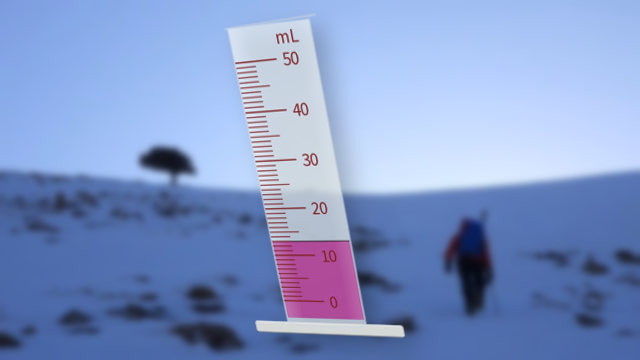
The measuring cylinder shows 13 mL
